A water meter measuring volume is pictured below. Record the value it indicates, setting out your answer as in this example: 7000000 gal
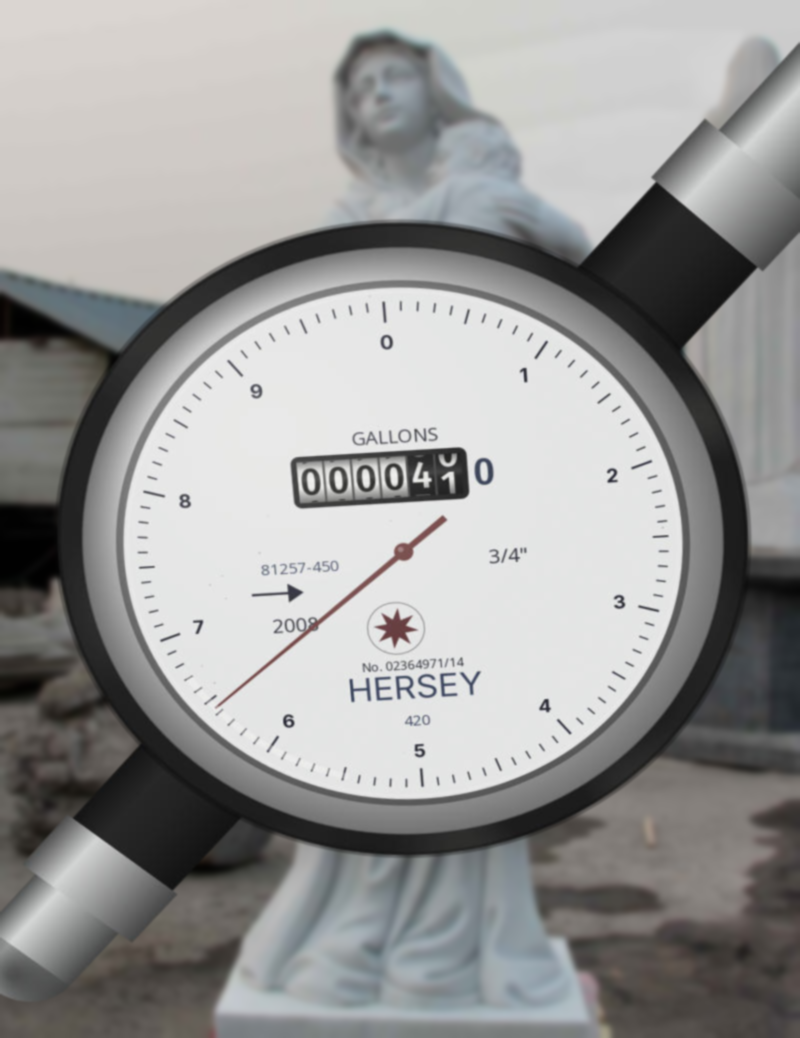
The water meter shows 406.4 gal
